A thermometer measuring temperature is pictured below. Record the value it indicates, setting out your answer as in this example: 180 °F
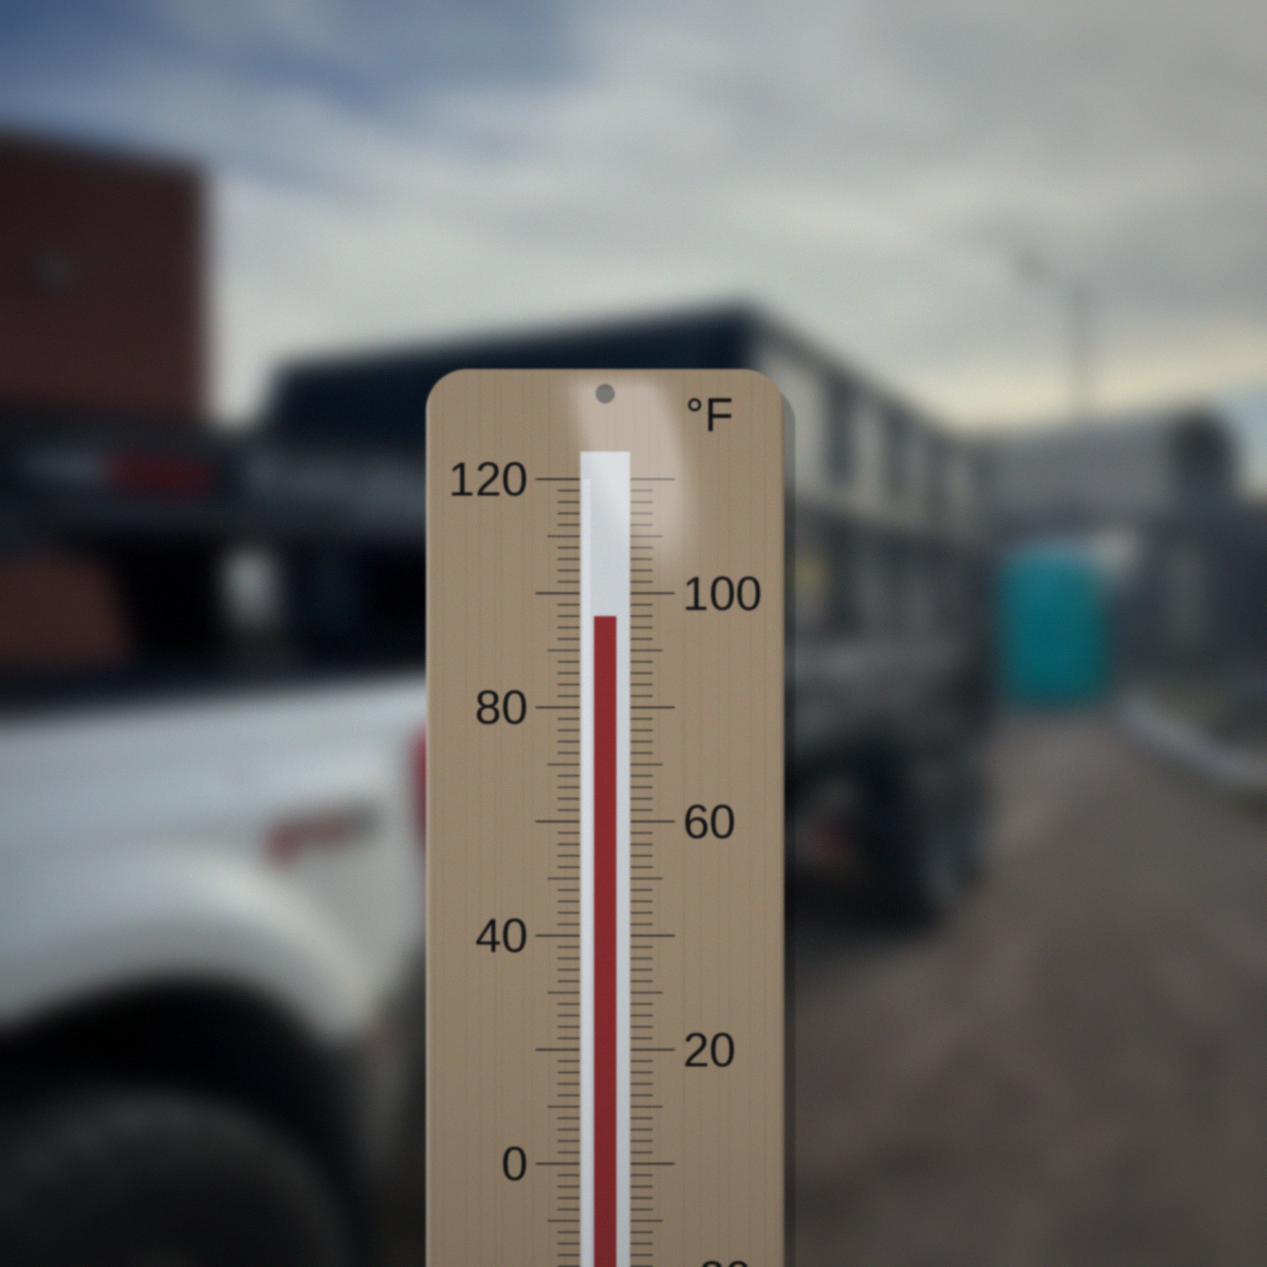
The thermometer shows 96 °F
